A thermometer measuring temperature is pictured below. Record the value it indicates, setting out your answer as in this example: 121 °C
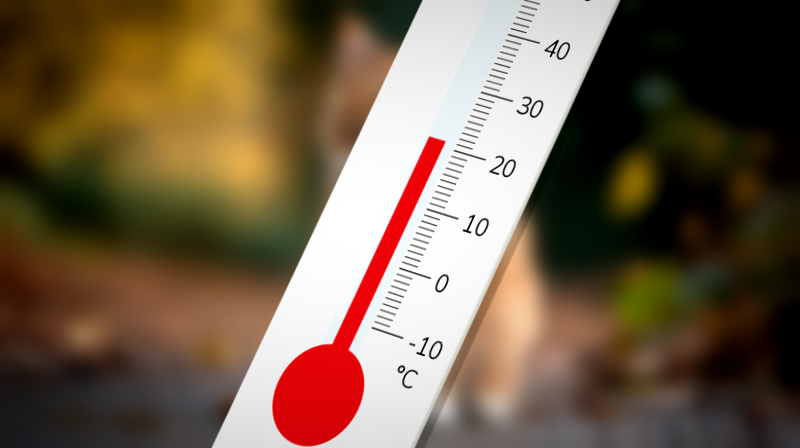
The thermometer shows 21 °C
